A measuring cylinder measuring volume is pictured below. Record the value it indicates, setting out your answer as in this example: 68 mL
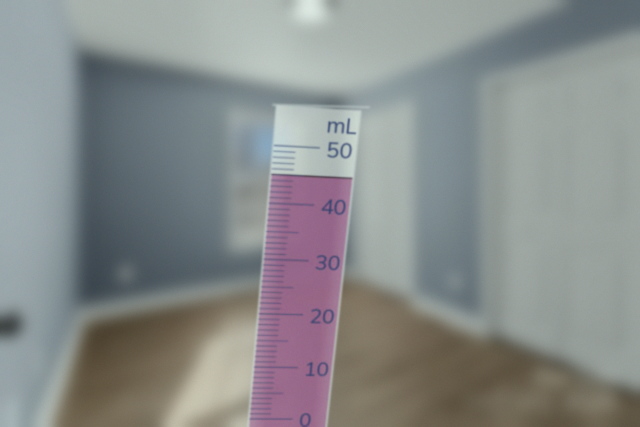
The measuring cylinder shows 45 mL
